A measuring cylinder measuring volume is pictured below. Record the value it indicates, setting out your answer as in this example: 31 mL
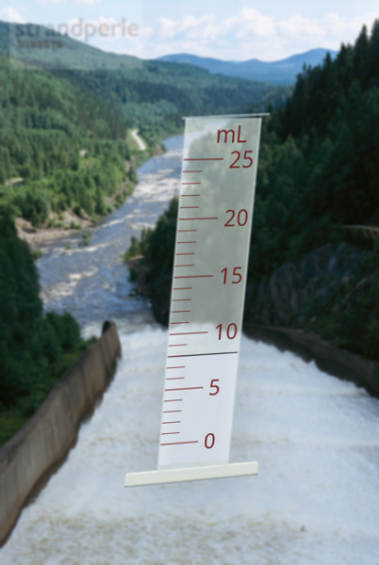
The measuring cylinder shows 8 mL
